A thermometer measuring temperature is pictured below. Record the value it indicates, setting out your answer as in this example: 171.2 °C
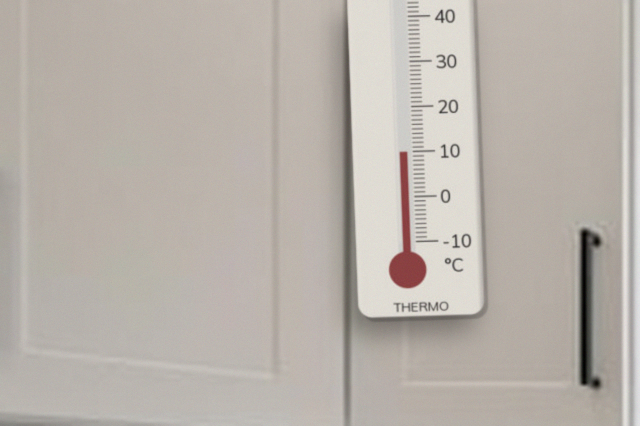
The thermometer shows 10 °C
